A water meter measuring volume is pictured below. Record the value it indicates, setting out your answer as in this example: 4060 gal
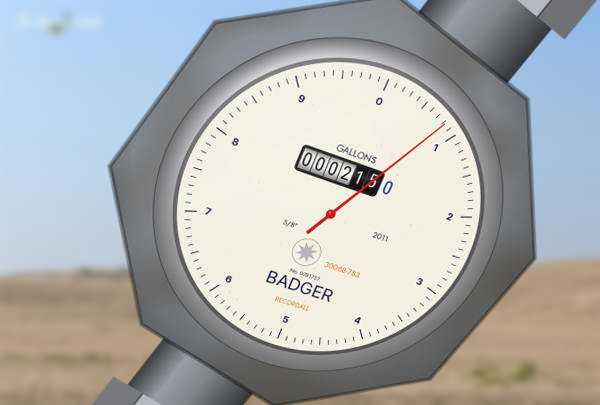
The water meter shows 2150.8 gal
